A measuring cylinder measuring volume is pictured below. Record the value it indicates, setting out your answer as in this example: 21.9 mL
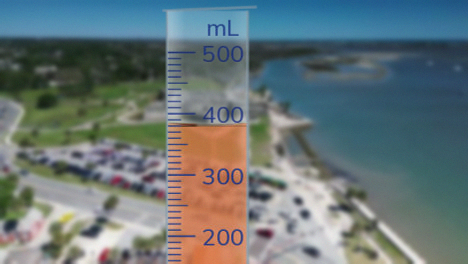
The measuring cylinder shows 380 mL
